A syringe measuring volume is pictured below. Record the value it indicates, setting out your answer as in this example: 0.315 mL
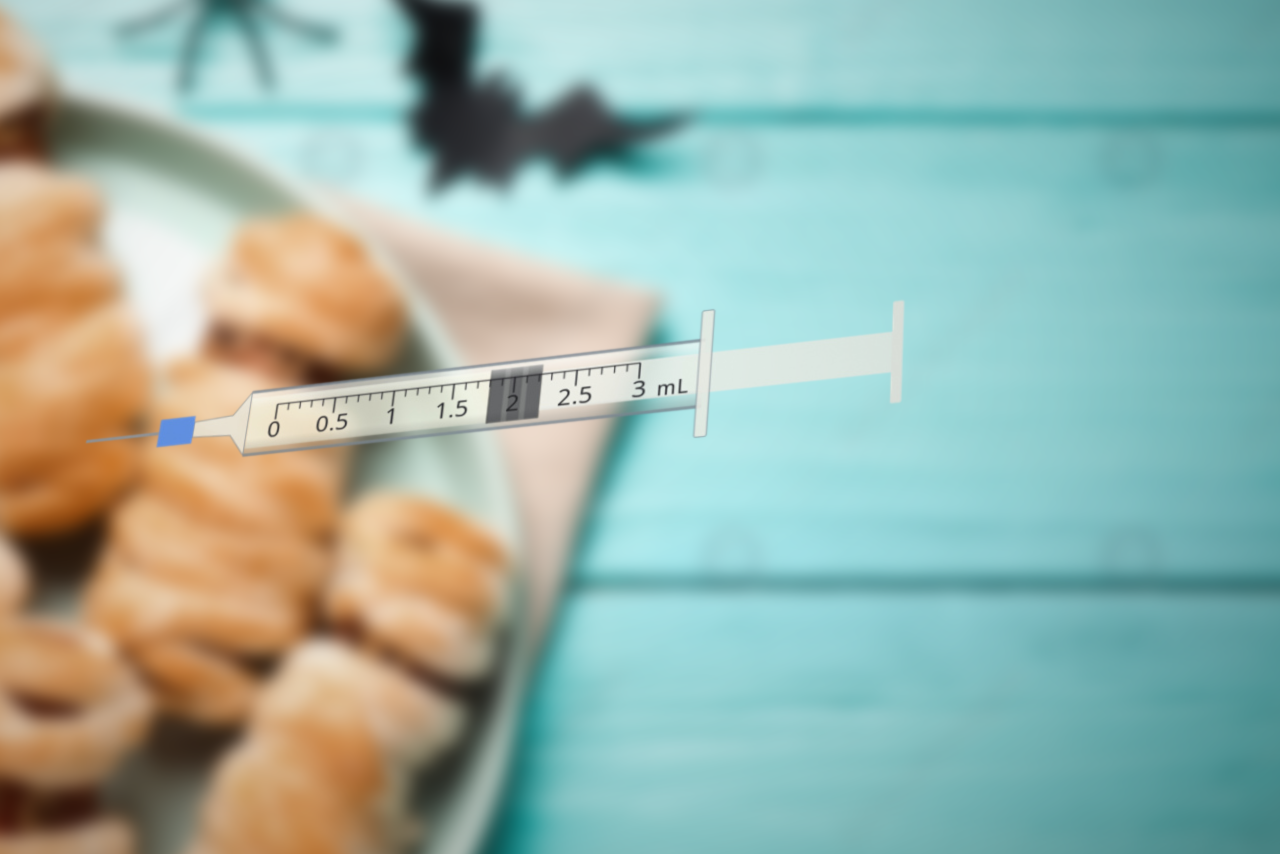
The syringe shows 1.8 mL
